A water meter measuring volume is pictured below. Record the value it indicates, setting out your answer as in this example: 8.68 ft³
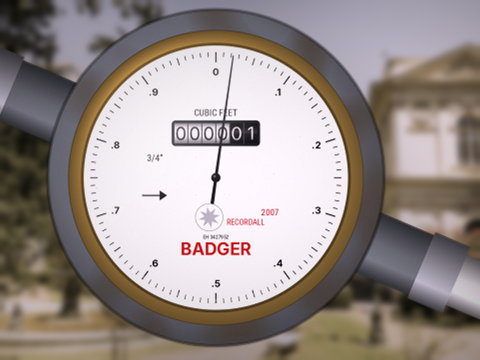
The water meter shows 1.02 ft³
